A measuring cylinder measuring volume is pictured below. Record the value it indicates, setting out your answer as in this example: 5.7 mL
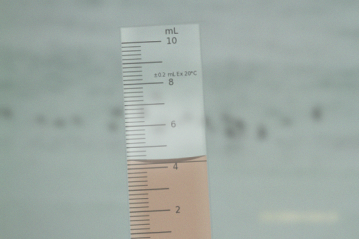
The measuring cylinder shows 4.2 mL
